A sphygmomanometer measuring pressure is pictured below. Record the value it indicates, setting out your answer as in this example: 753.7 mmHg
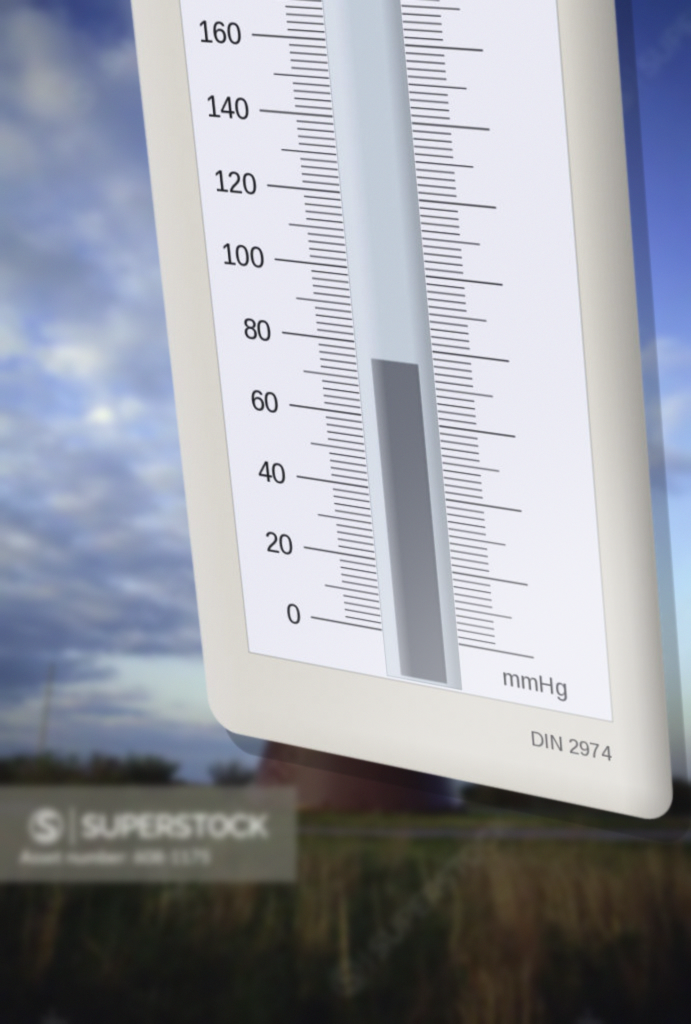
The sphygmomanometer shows 76 mmHg
